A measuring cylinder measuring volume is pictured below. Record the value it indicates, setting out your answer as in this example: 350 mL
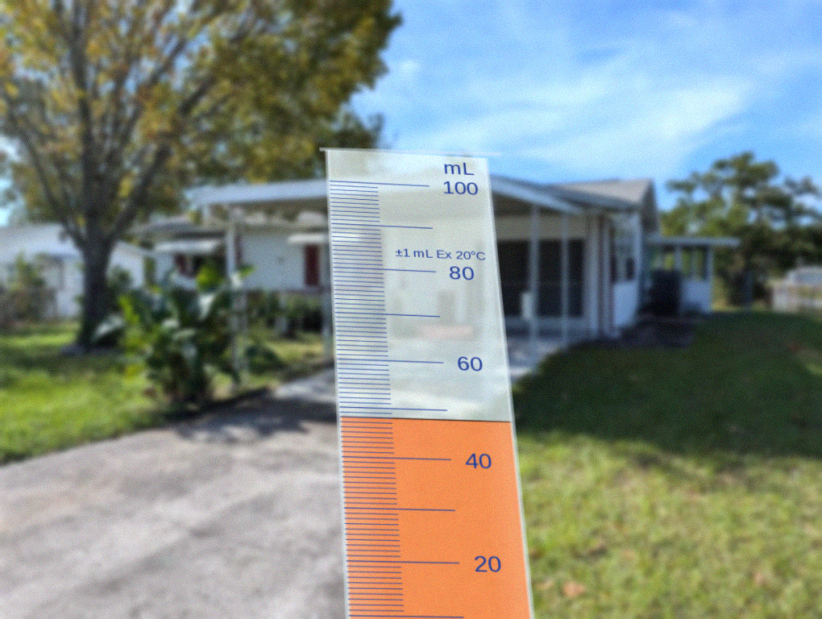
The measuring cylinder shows 48 mL
